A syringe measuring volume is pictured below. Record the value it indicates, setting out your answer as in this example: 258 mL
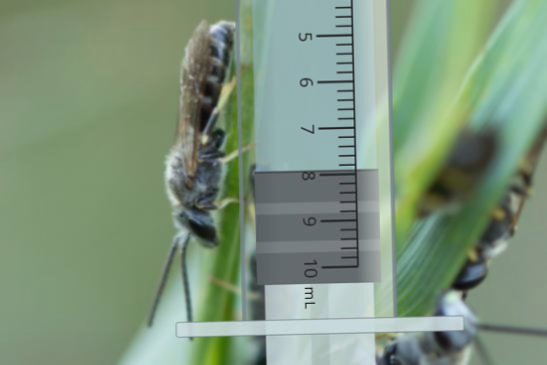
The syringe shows 7.9 mL
